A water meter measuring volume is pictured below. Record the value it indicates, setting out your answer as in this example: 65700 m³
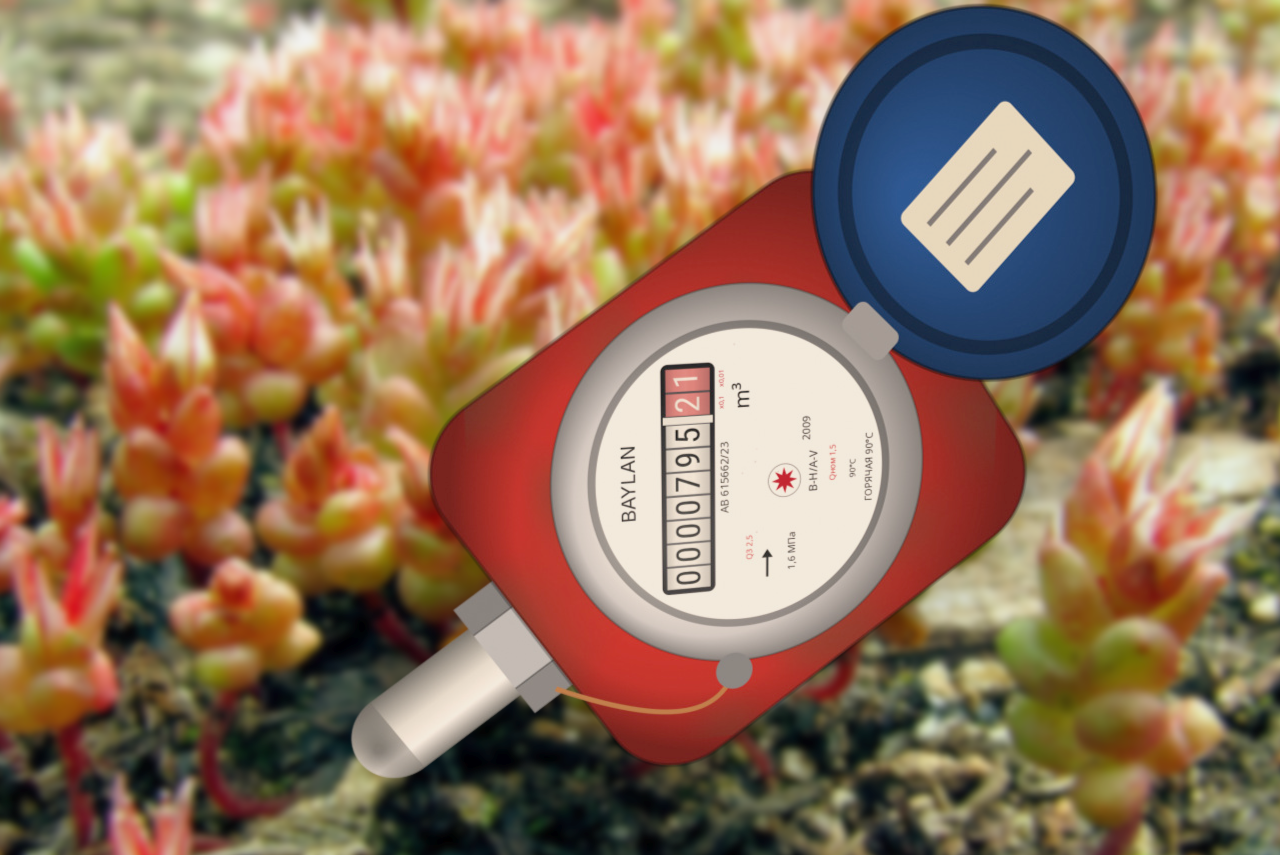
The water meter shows 795.21 m³
